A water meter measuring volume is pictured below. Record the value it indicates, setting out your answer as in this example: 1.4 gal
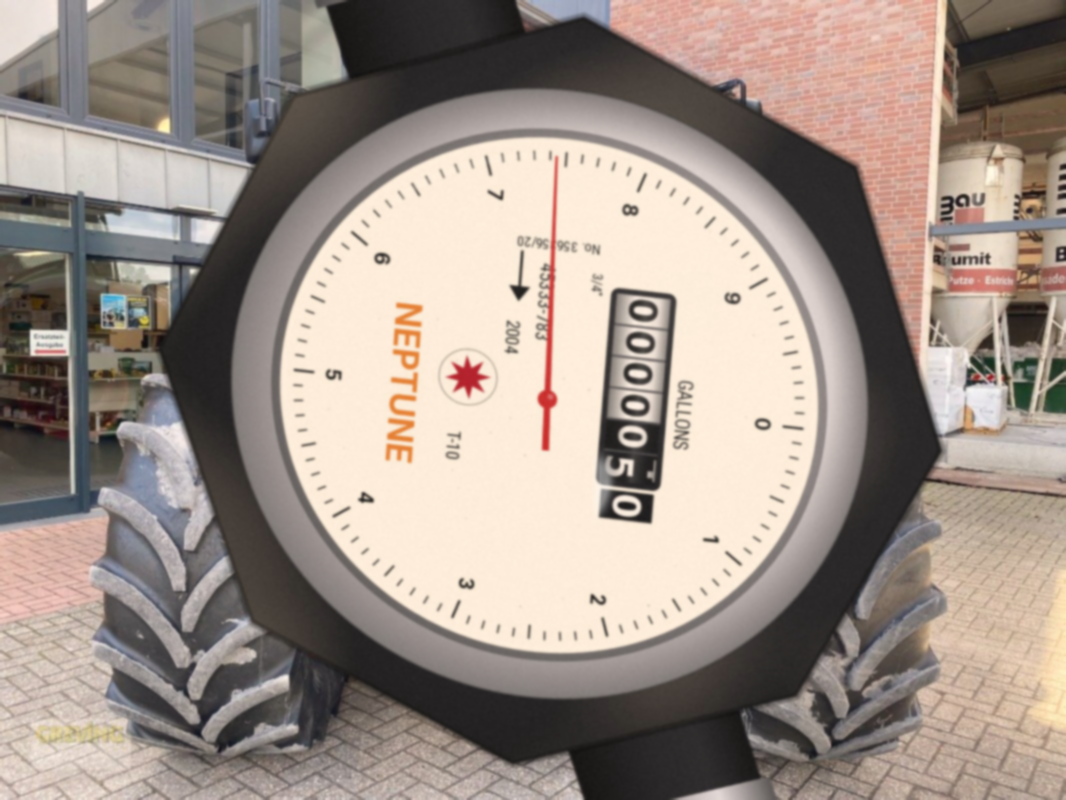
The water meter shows 47.4 gal
